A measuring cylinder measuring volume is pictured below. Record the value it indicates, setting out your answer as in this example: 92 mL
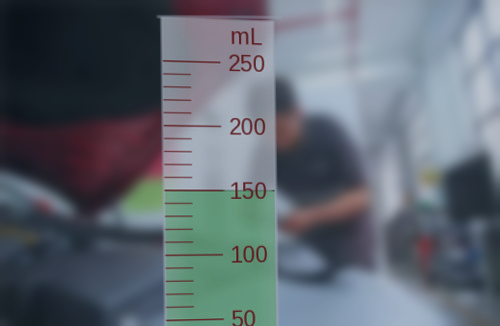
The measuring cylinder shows 150 mL
